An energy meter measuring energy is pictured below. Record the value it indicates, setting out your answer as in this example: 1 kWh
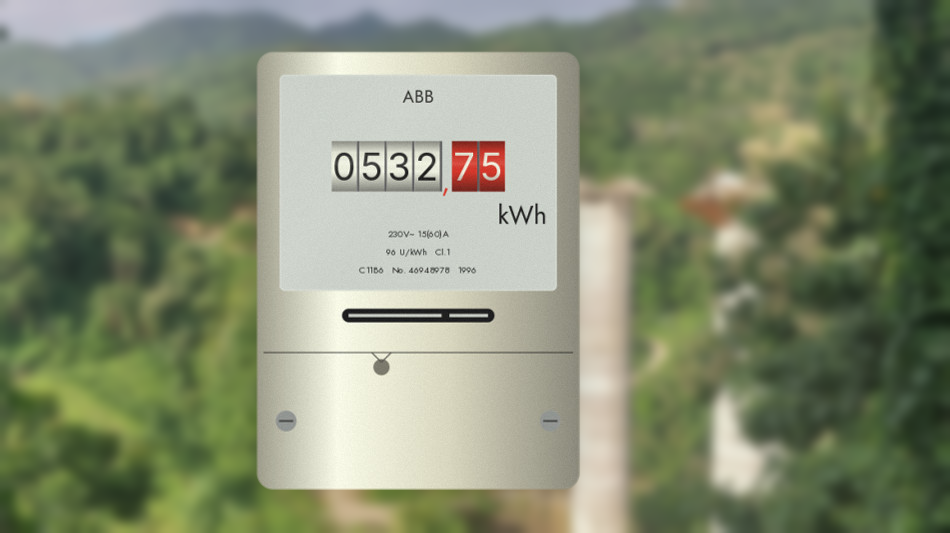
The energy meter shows 532.75 kWh
